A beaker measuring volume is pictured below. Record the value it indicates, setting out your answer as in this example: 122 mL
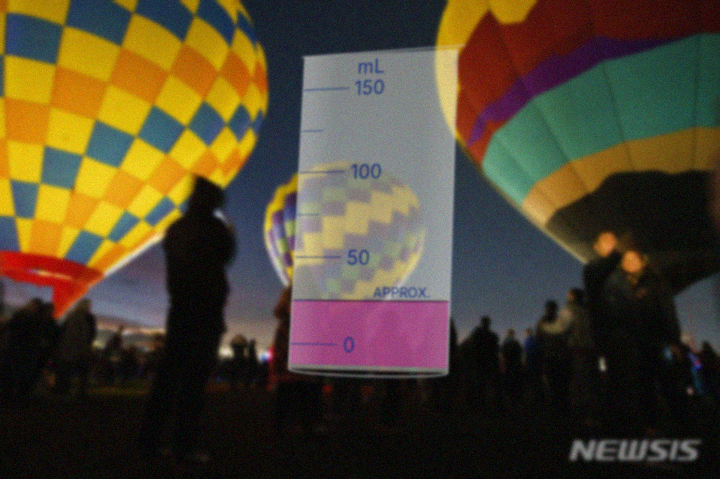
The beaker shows 25 mL
